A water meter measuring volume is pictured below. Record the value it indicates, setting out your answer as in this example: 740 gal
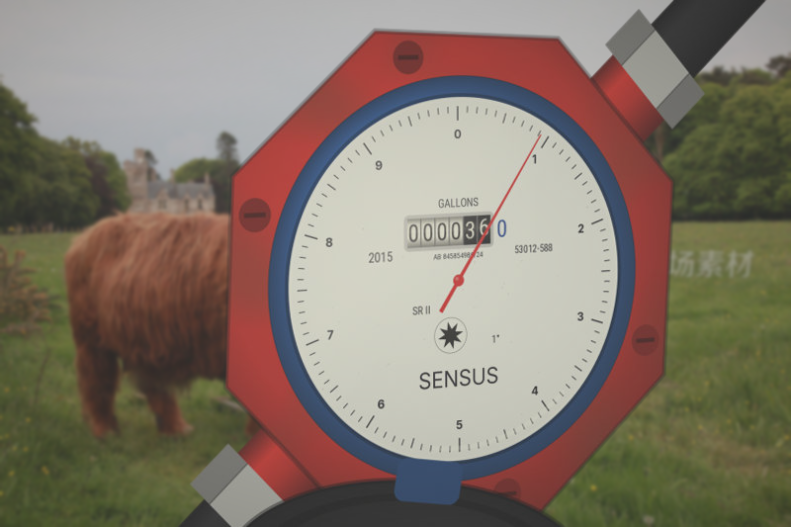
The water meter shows 360.9 gal
